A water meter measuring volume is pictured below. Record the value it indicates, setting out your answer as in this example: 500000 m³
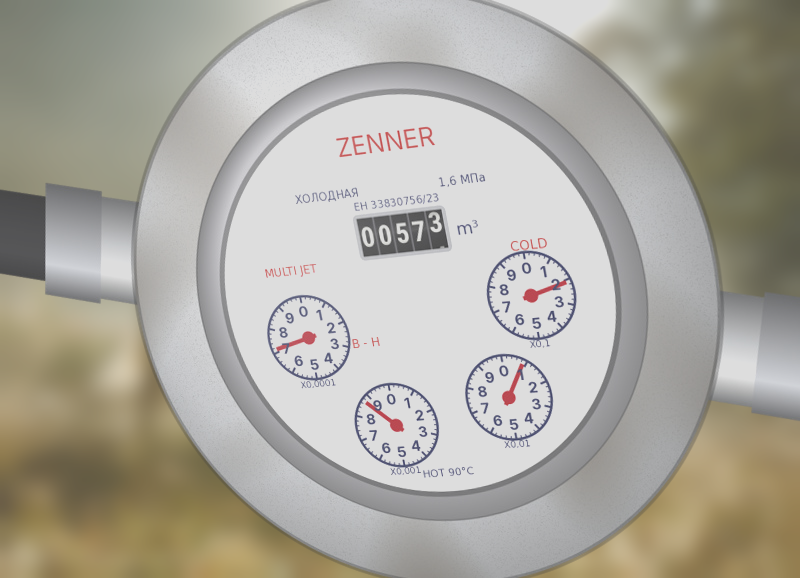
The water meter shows 573.2087 m³
